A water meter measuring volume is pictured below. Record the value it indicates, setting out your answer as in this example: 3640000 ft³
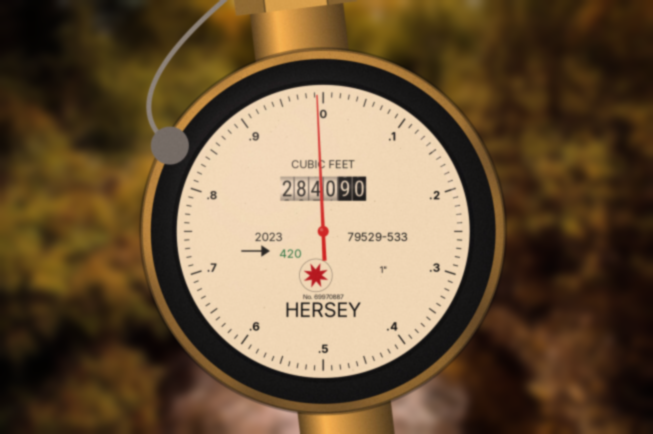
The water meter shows 284089.99 ft³
